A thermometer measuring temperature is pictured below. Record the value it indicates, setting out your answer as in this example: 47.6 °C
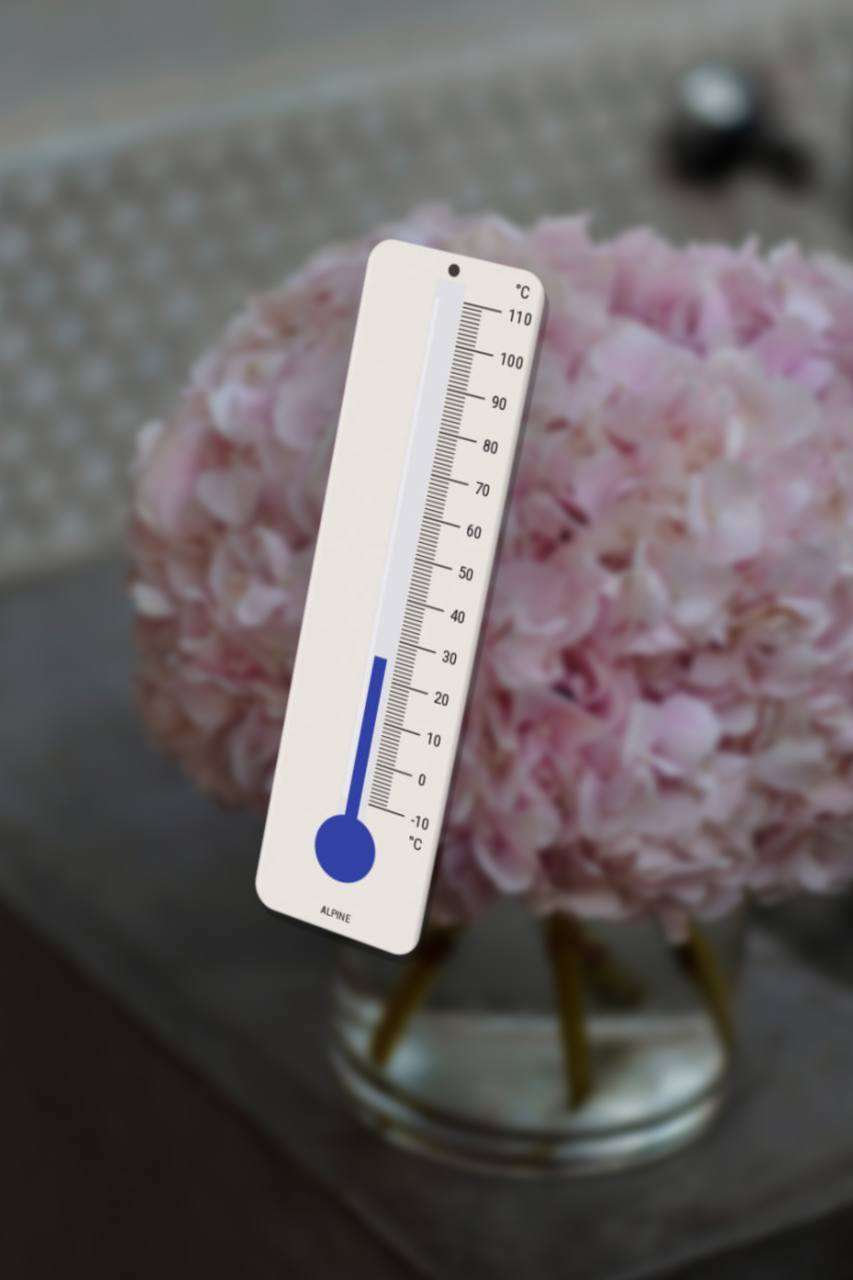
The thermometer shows 25 °C
